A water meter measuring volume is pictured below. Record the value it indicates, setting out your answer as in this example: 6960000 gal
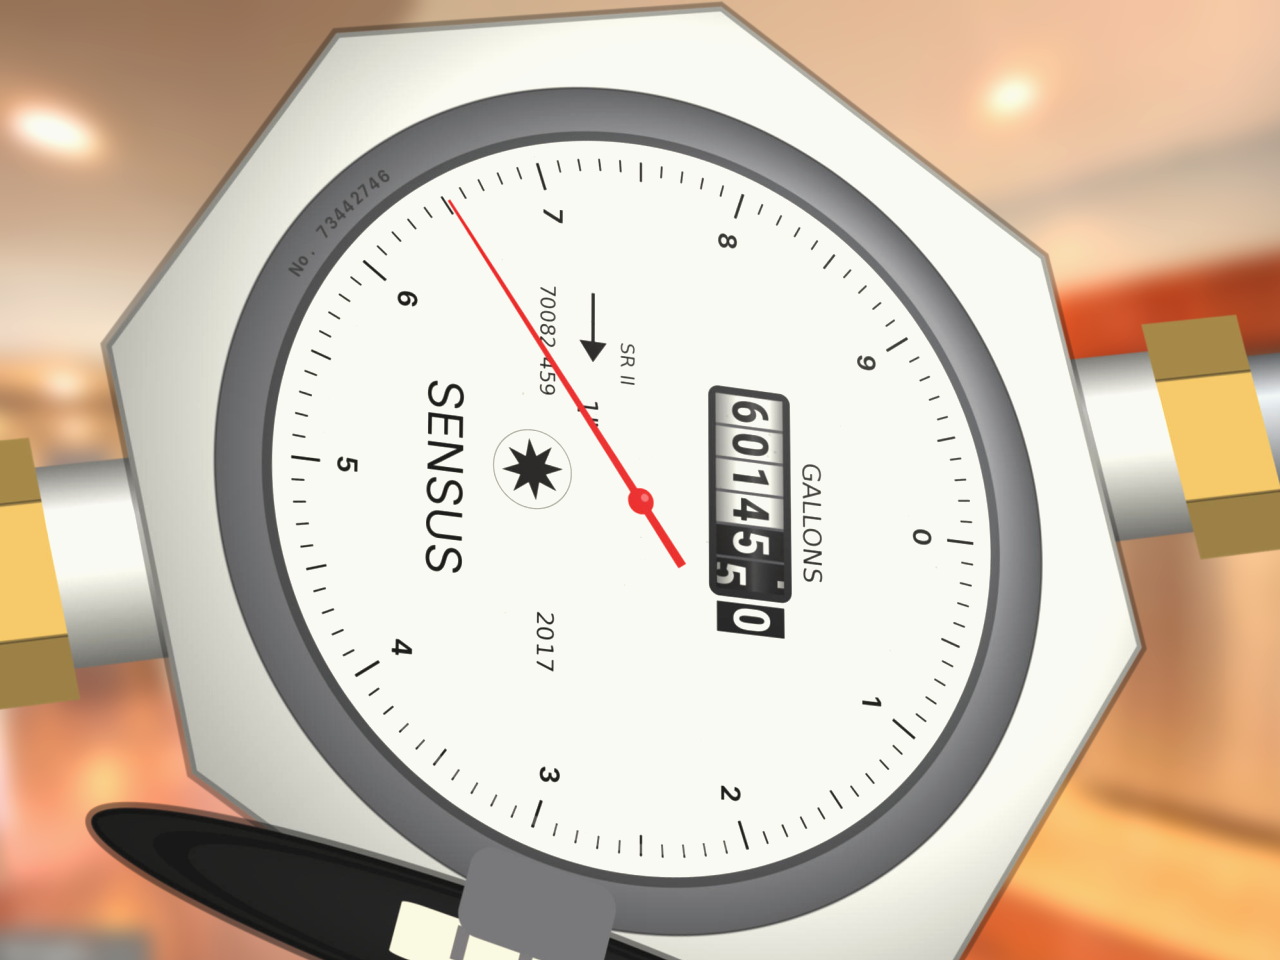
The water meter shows 6014546.5 gal
